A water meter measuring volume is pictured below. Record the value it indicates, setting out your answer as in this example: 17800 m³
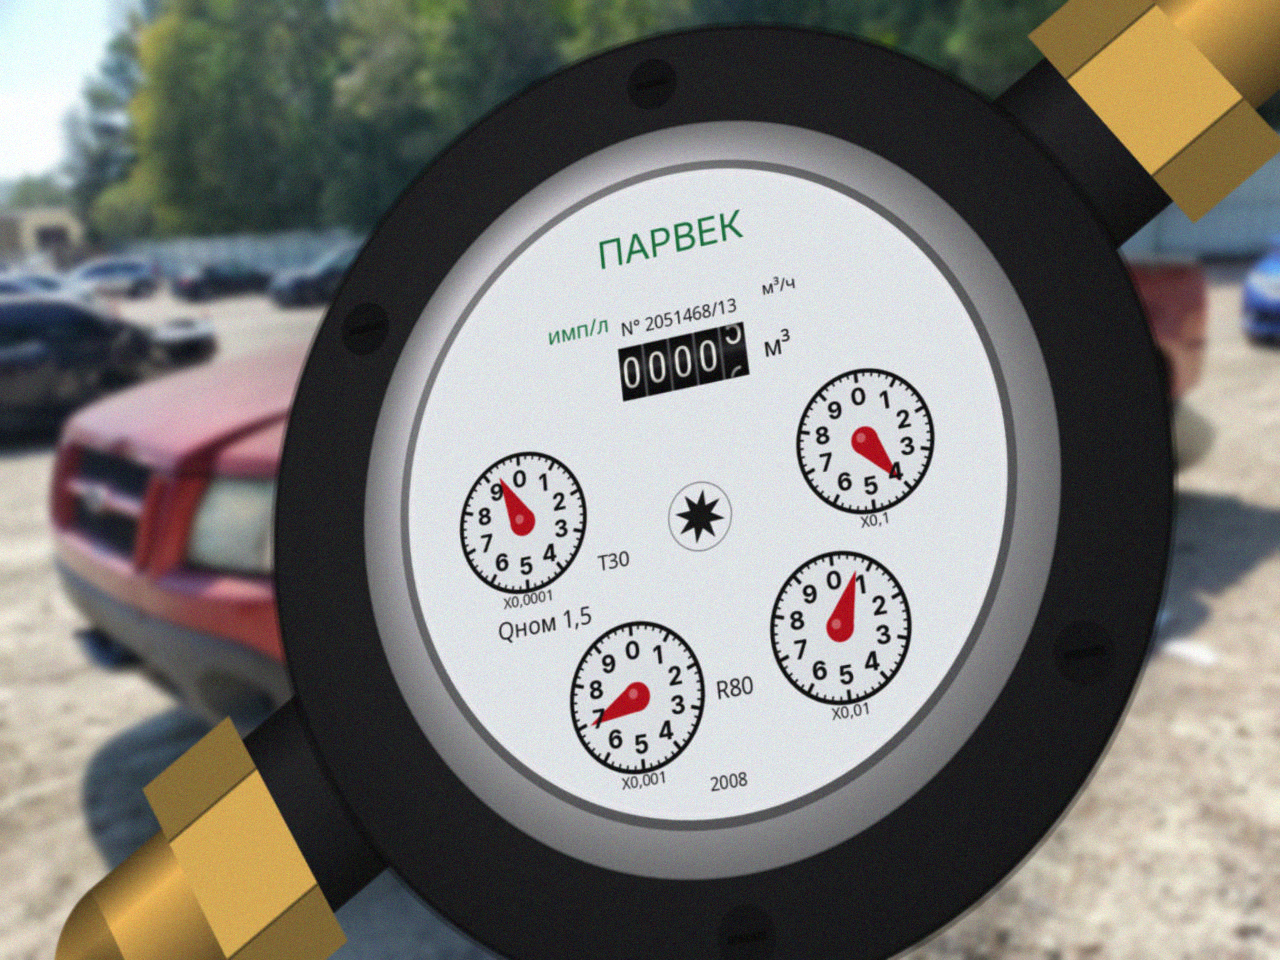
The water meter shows 5.4069 m³
